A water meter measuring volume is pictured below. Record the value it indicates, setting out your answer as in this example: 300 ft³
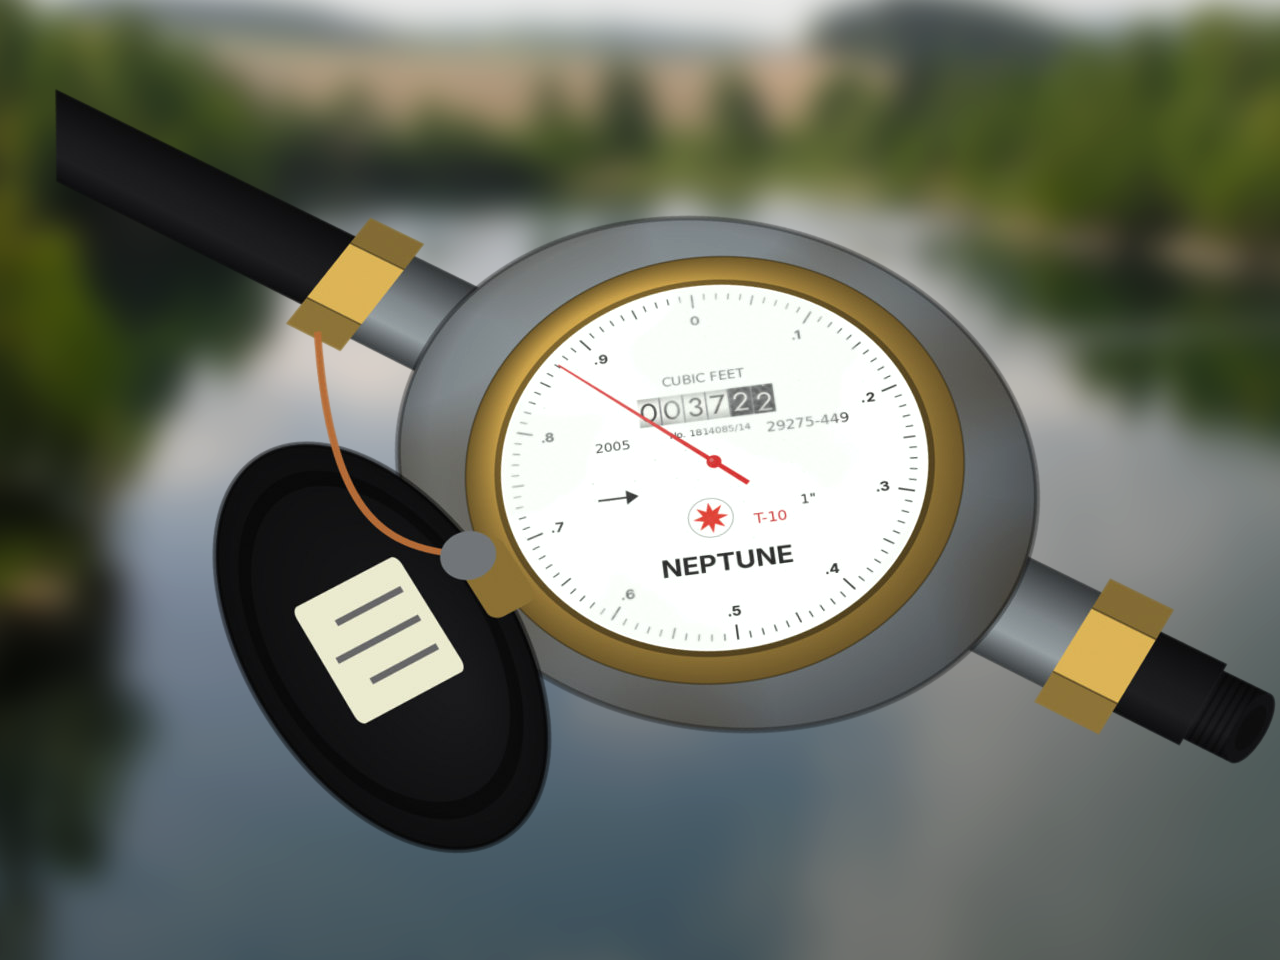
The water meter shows 3721.87 ft³
